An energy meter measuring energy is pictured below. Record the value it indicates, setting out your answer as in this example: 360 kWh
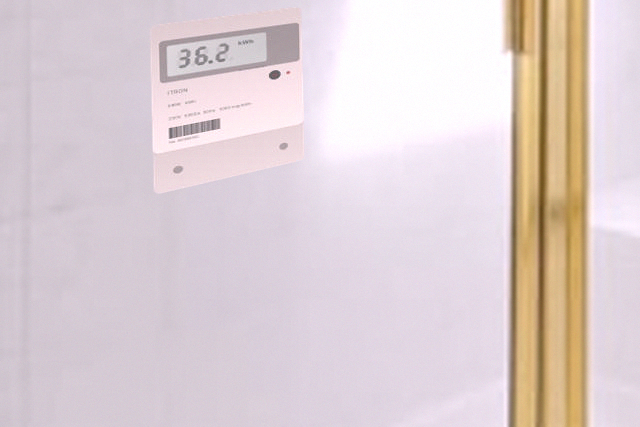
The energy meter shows 36.2 kWh
